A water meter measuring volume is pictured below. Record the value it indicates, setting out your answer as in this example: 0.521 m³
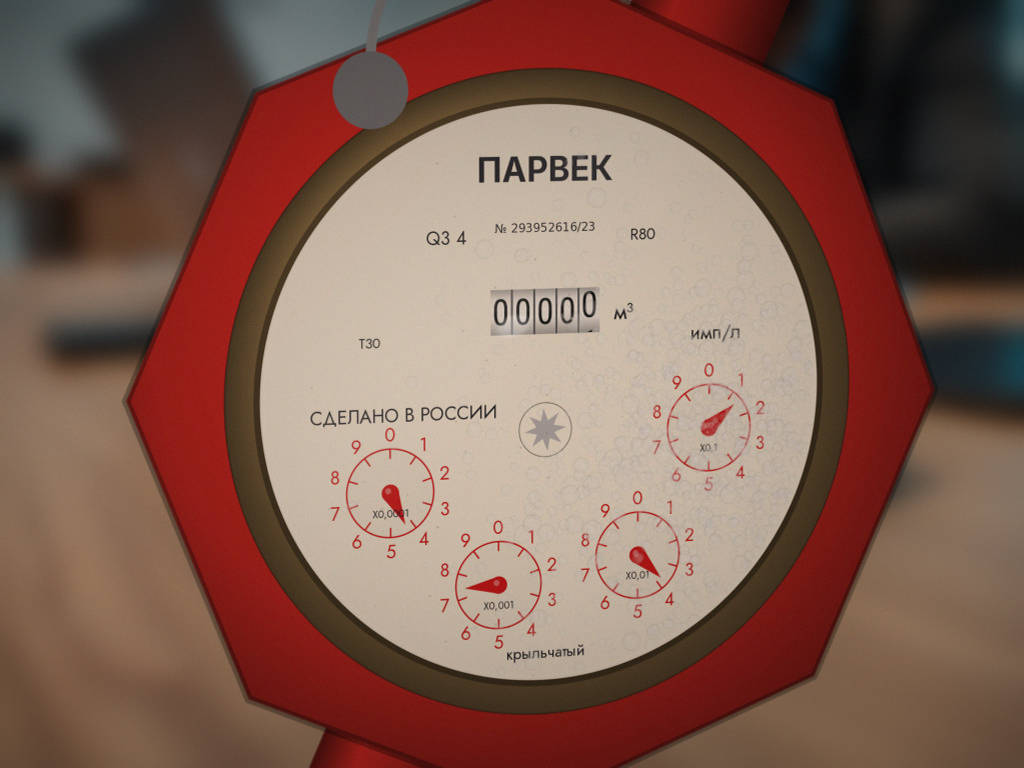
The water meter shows 0.1374 m³
